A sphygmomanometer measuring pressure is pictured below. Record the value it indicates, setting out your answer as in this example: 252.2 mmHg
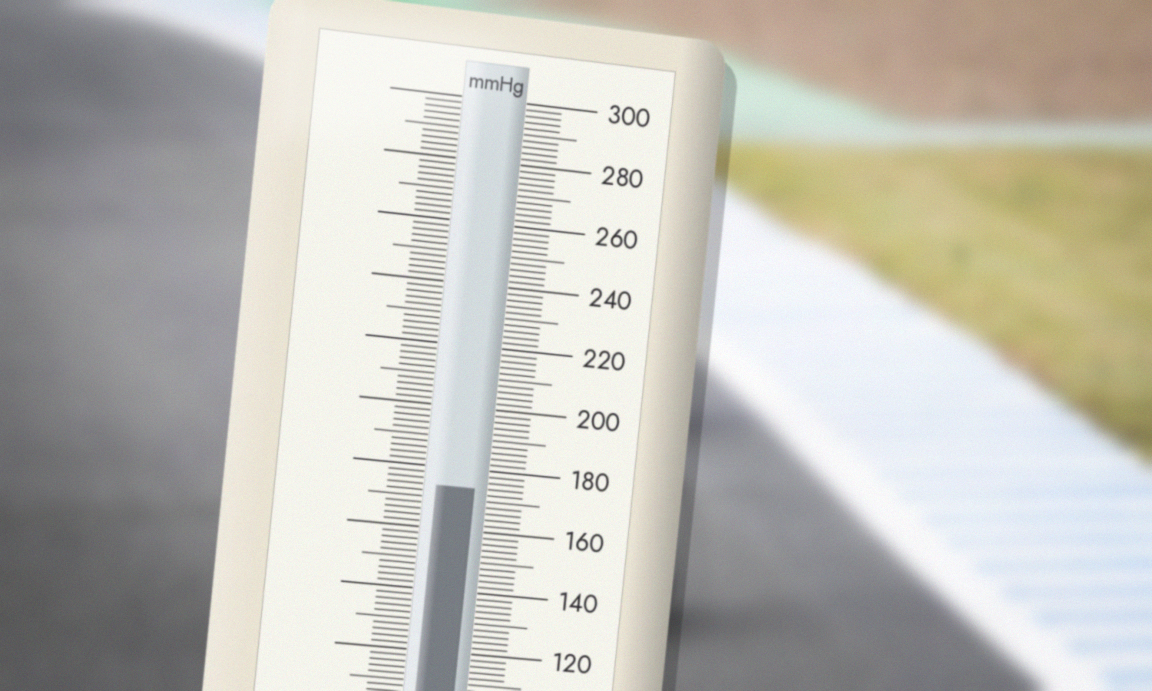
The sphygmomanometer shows 174 mmHg
